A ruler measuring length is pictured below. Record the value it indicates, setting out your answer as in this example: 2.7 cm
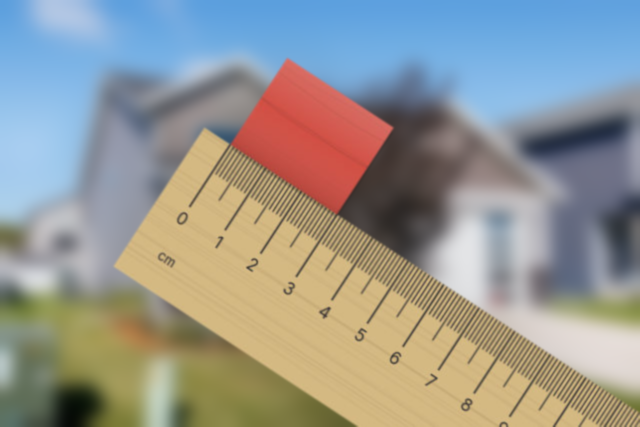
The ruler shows 3 cm
